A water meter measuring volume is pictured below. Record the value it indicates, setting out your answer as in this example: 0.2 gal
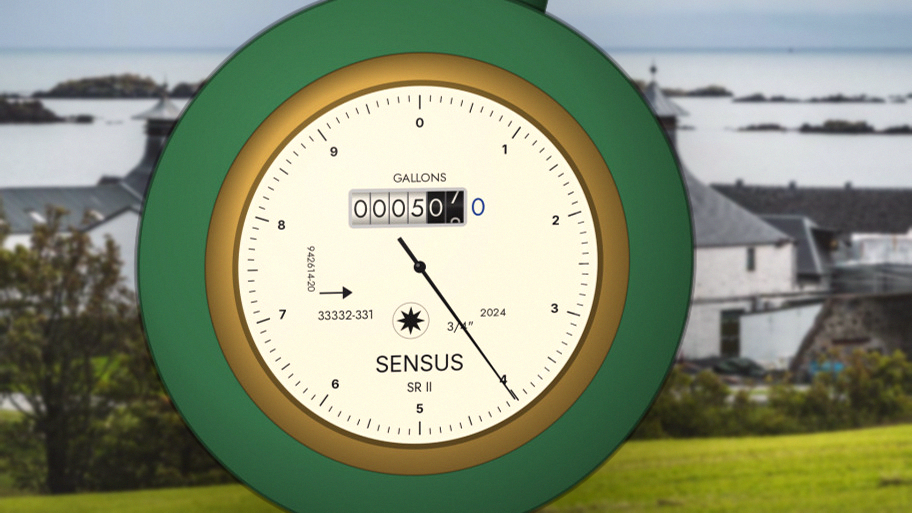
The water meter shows 5074.0 gal
